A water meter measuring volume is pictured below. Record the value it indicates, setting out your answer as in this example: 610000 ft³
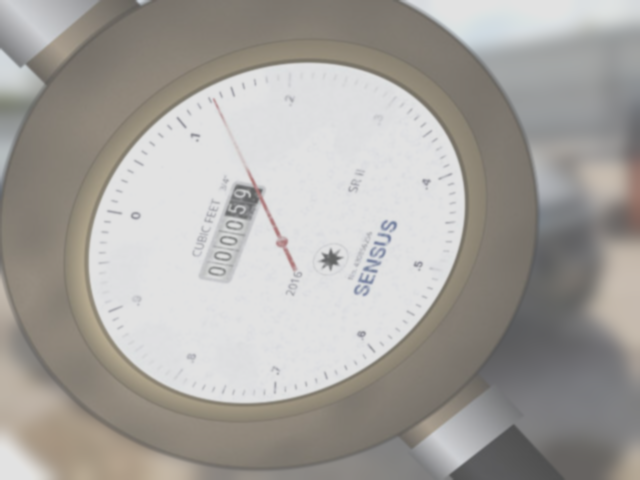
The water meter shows 59.13 ft³
